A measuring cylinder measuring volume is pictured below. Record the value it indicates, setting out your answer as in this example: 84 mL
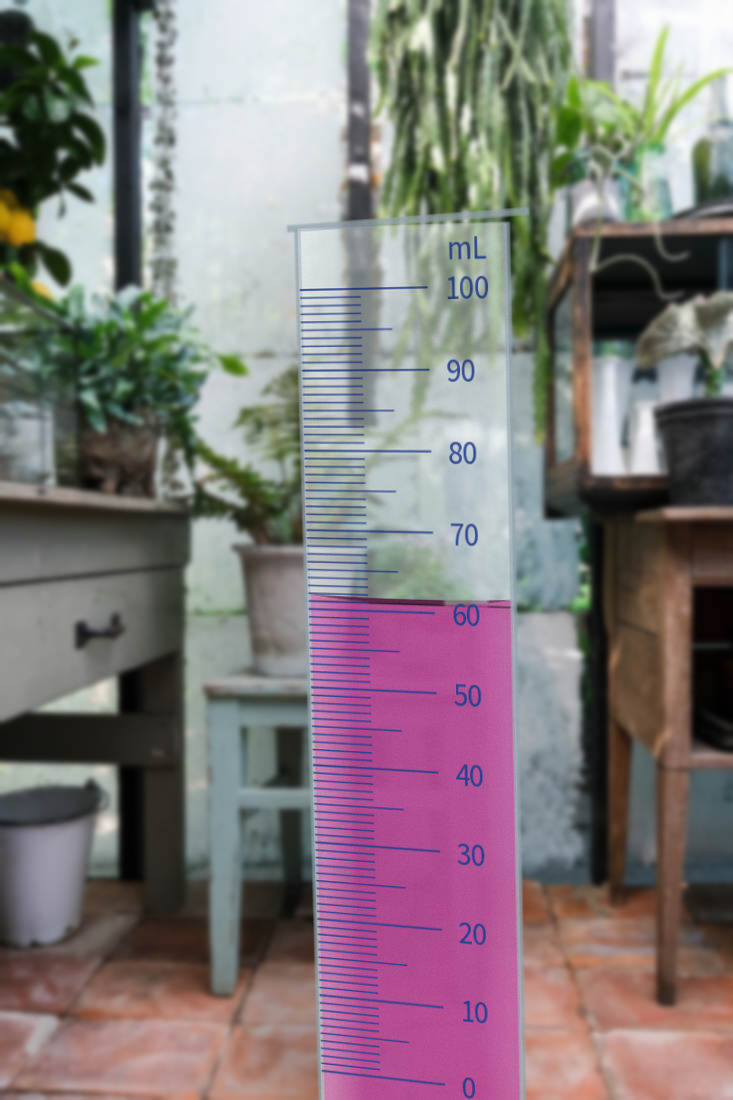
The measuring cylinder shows 61 mL
